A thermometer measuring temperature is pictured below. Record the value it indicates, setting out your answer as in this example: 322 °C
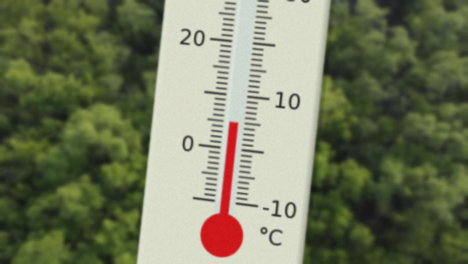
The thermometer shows 5 °C
